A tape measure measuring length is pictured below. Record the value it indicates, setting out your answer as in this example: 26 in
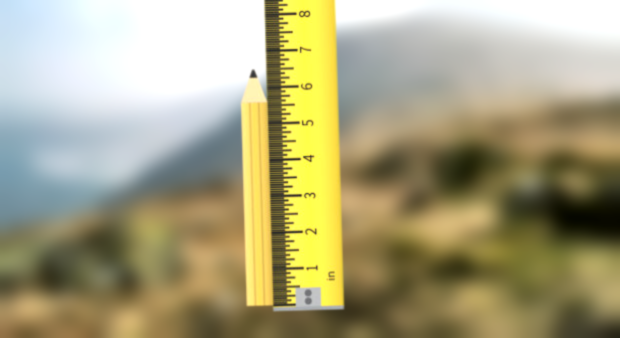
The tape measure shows 6.5 in
